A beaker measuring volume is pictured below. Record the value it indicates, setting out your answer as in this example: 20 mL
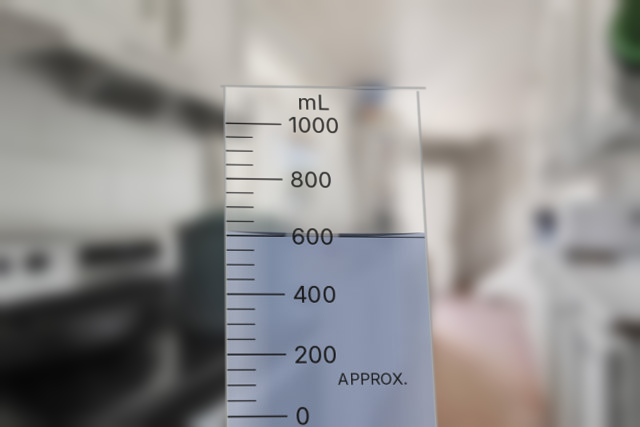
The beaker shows 600 mL
